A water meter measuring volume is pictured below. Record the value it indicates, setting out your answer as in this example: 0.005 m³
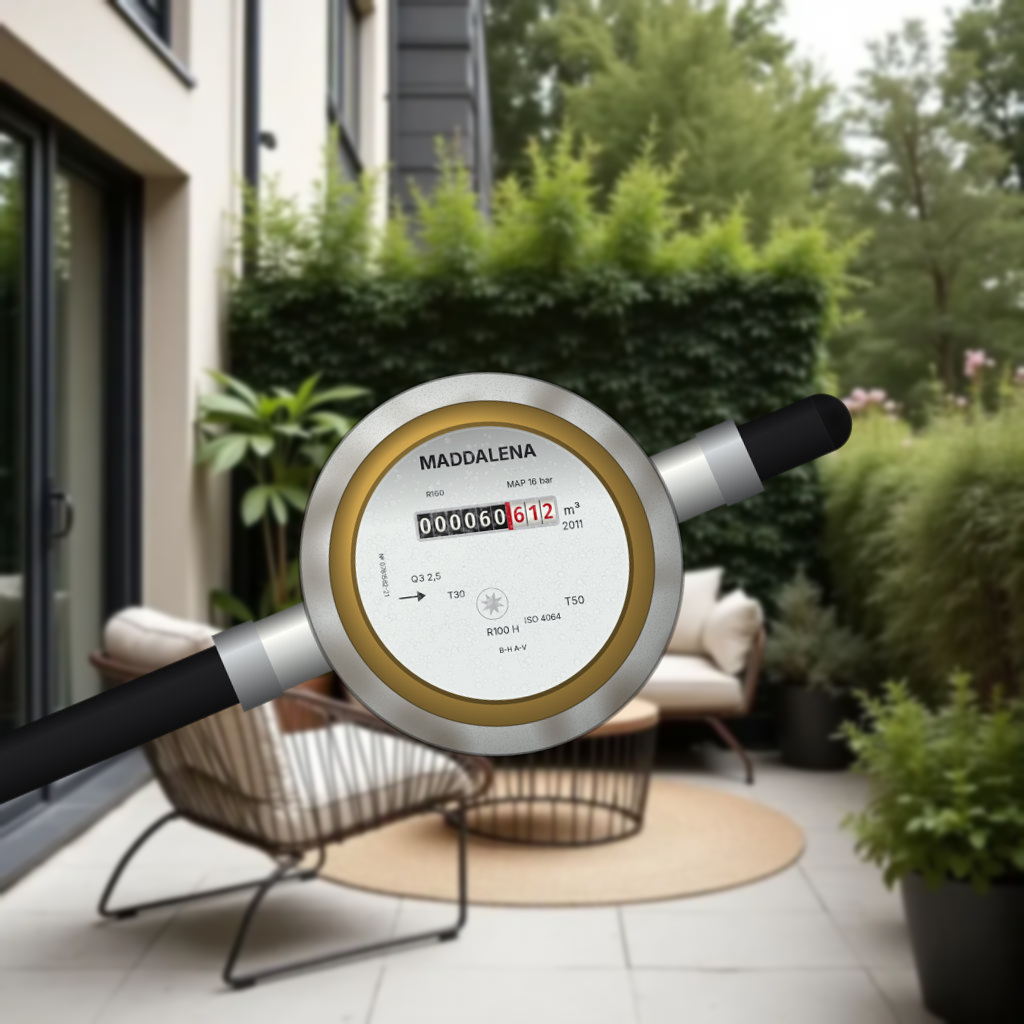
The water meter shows 60.612 m³
